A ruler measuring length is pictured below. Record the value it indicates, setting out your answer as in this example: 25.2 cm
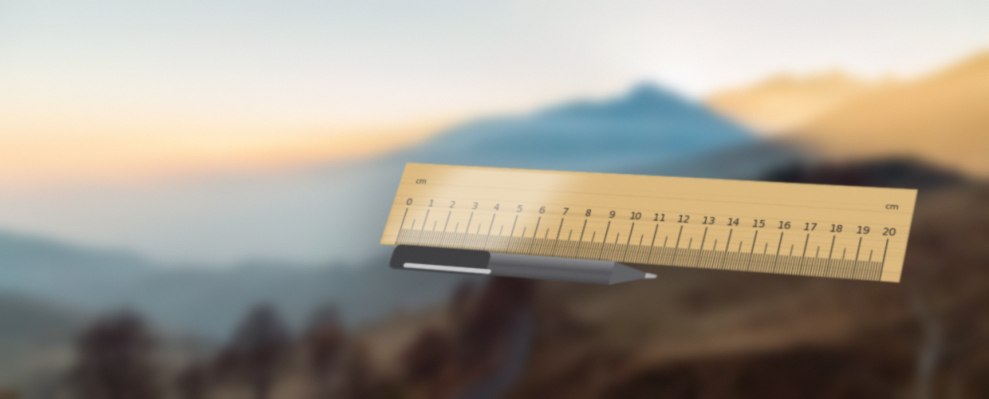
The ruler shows 11.5 cm
